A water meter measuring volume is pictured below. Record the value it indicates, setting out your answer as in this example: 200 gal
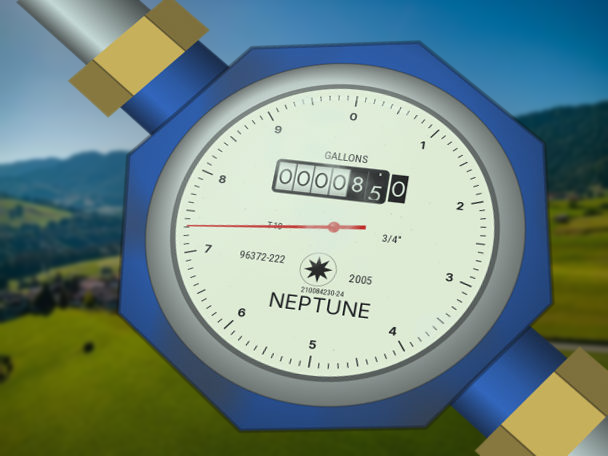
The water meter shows 847.3 gal
